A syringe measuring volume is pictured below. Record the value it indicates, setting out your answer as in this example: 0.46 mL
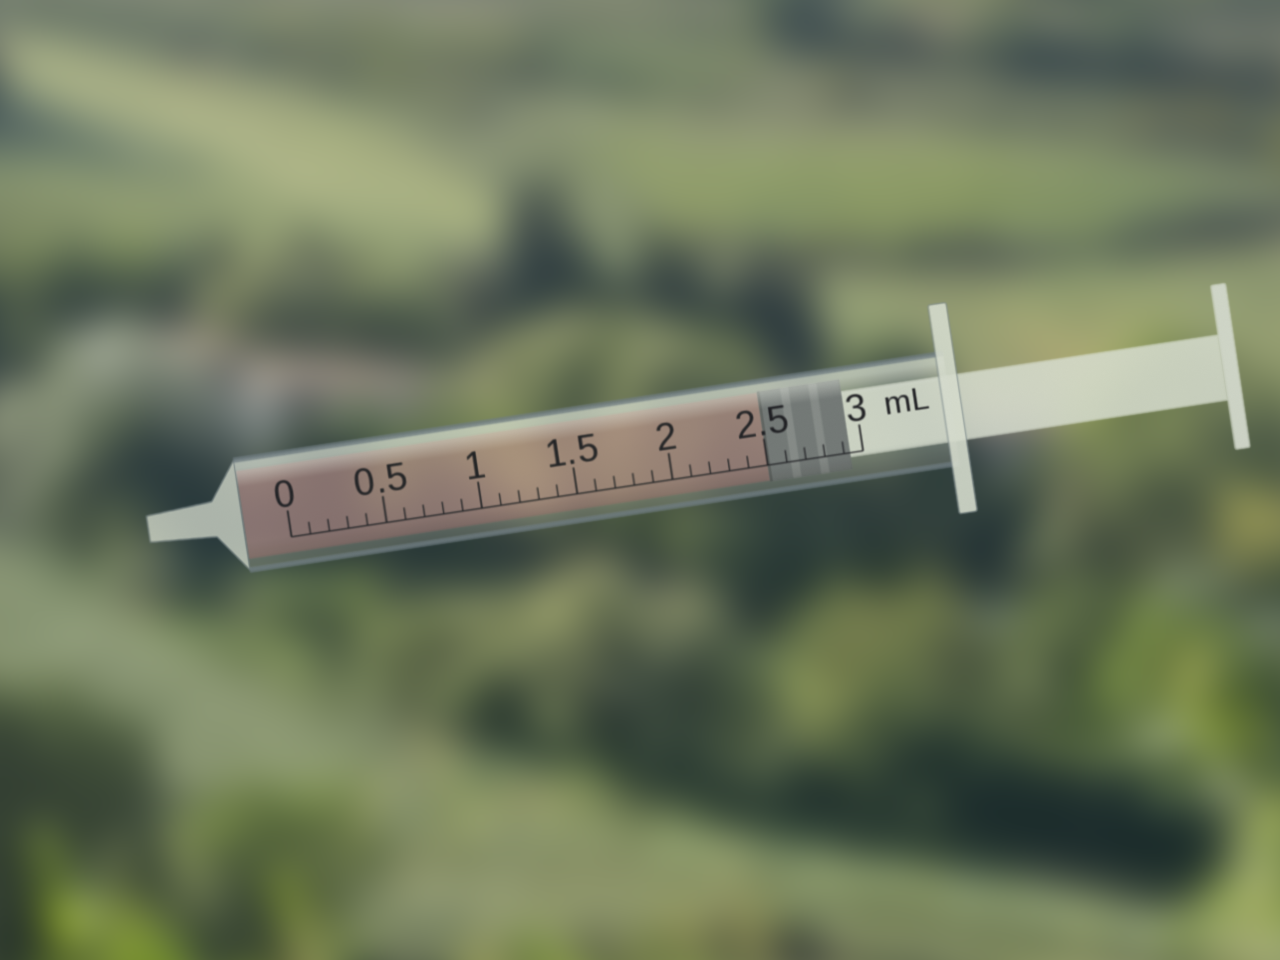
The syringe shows 2.5 mL
